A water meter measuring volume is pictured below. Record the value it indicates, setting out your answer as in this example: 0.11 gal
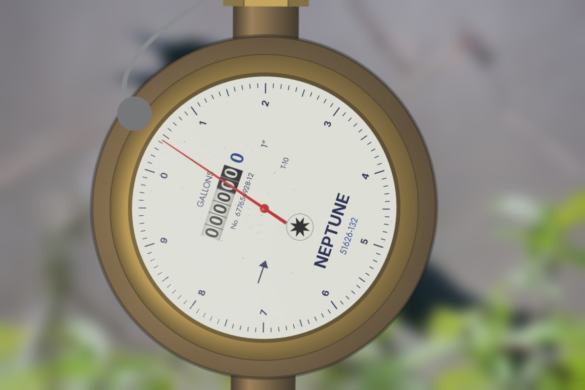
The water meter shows 0.4 gal
